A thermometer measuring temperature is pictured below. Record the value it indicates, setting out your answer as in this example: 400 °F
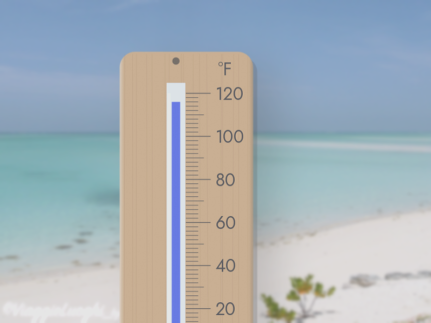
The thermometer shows 116 °F
